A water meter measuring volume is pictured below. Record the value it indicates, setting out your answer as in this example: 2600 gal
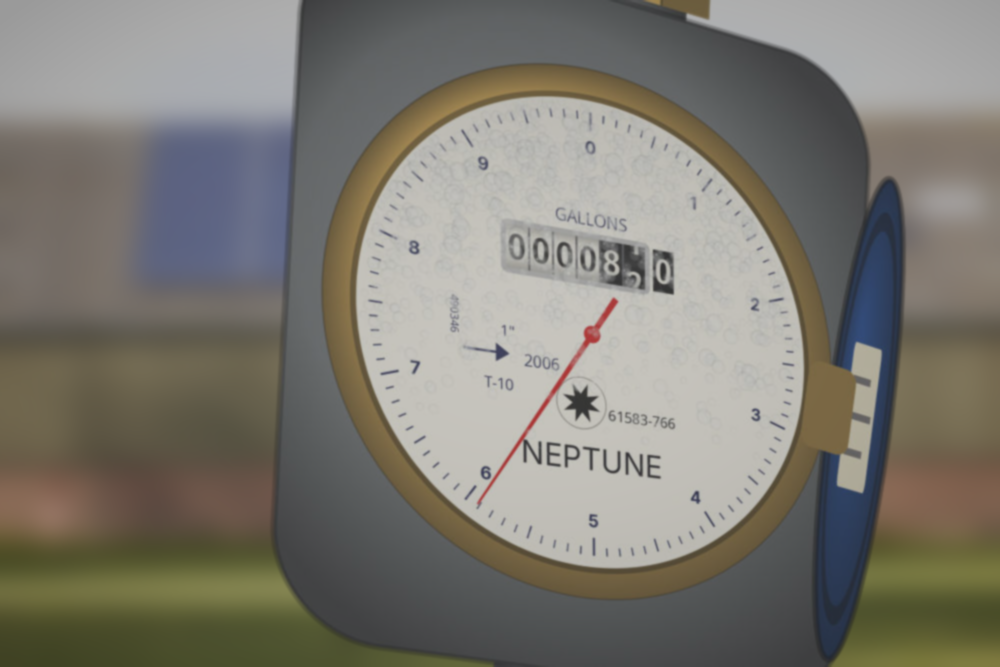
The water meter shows 815.9 gal
